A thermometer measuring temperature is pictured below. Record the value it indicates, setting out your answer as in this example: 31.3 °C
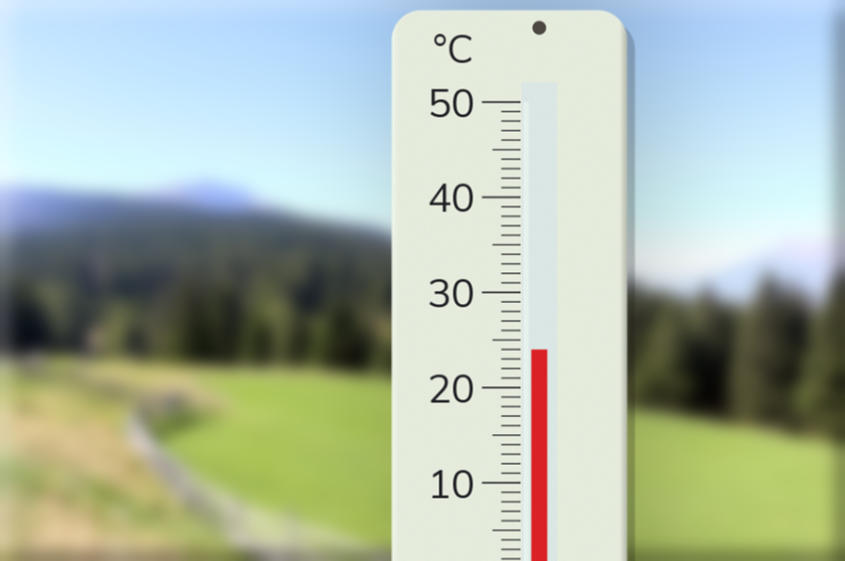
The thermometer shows 24 °C
